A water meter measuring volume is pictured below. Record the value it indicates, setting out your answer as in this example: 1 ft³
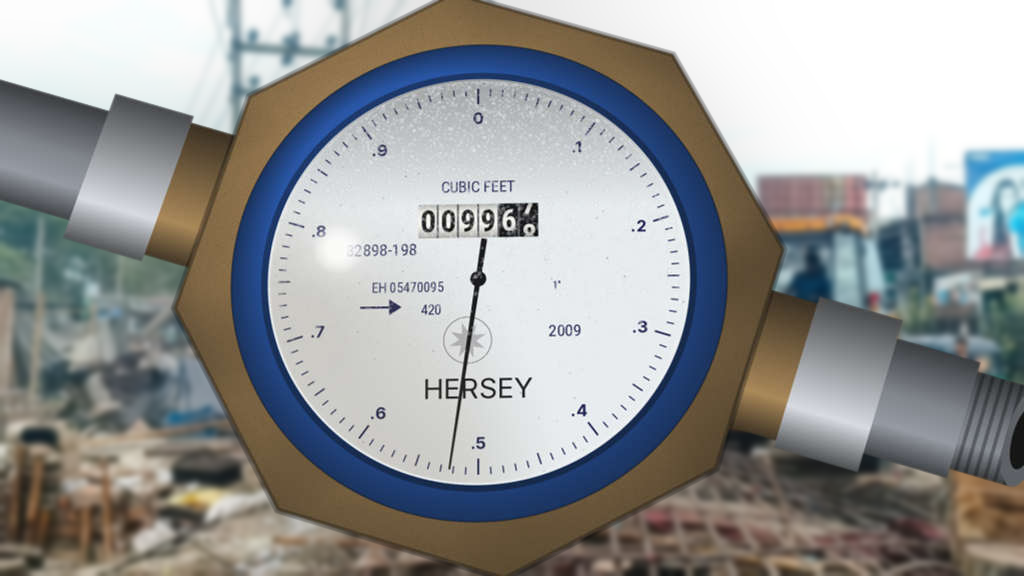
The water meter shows 9967.52 ft³
